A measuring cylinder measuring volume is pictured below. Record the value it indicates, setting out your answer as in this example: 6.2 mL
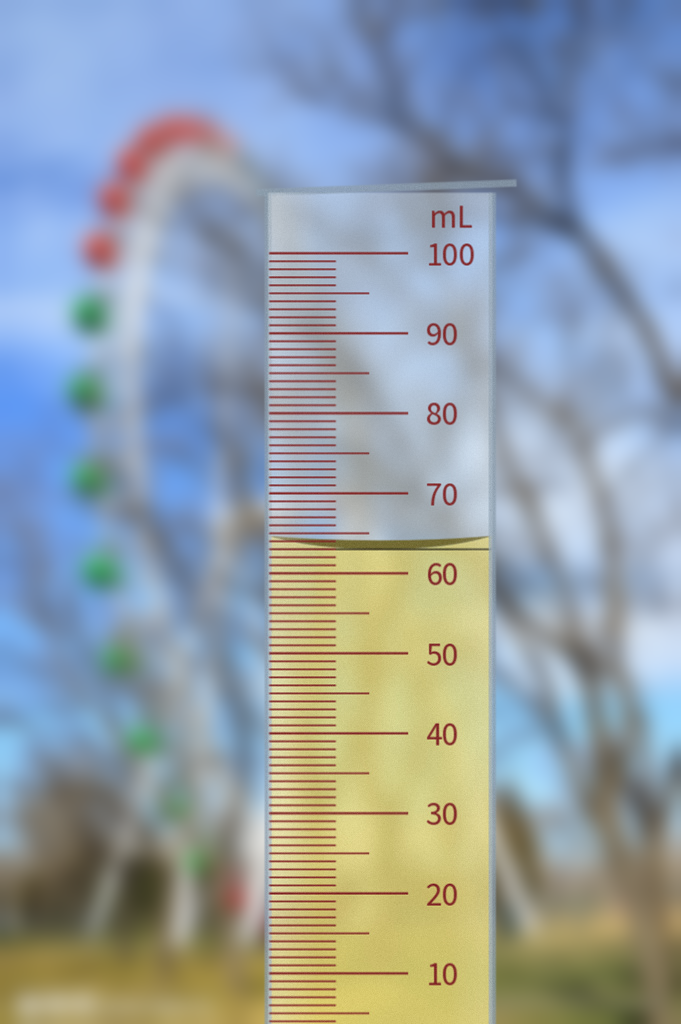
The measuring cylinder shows 63 mL
